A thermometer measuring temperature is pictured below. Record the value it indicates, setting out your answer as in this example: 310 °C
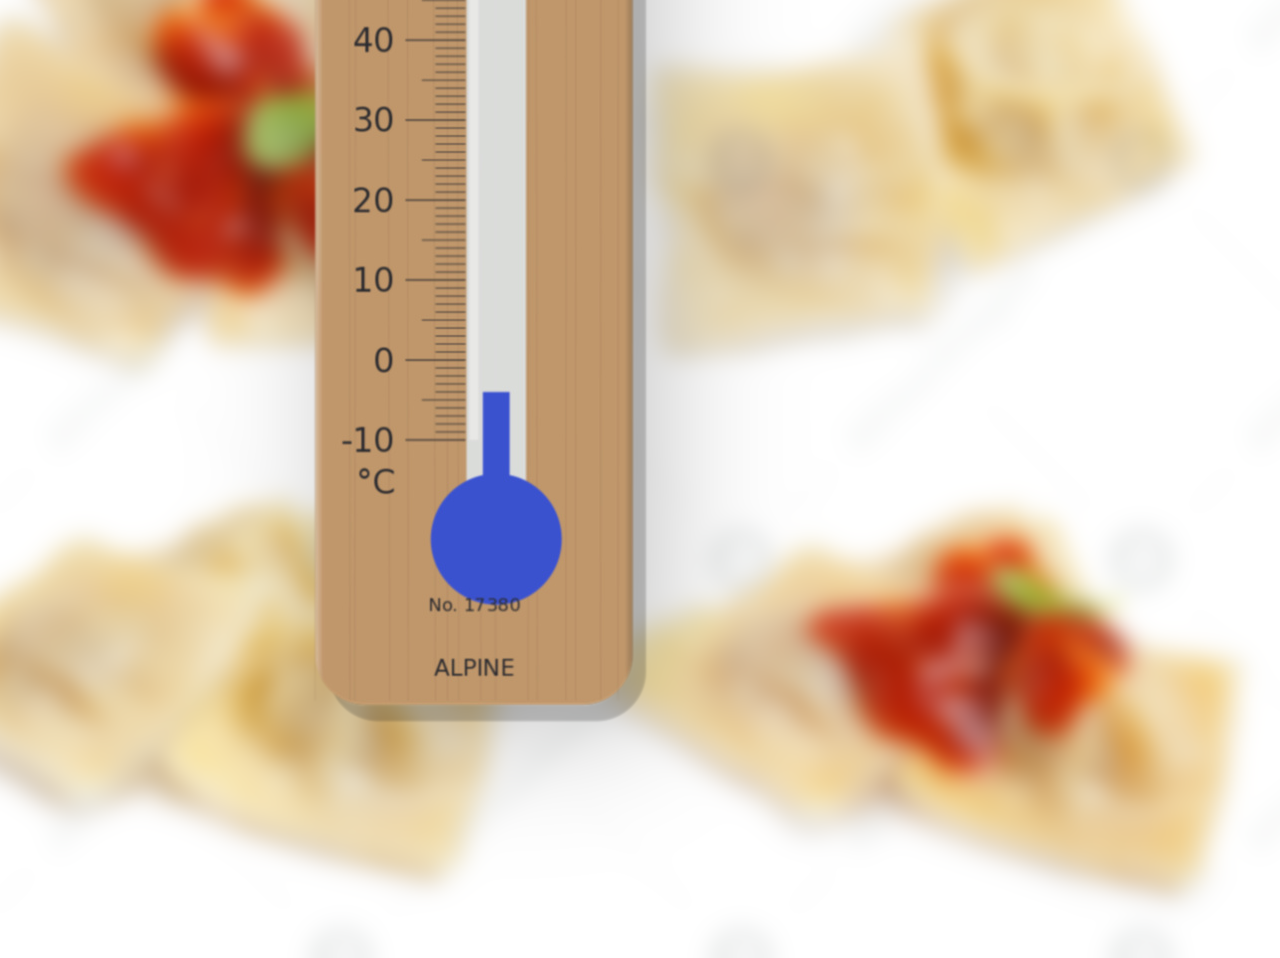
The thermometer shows -4 °C
